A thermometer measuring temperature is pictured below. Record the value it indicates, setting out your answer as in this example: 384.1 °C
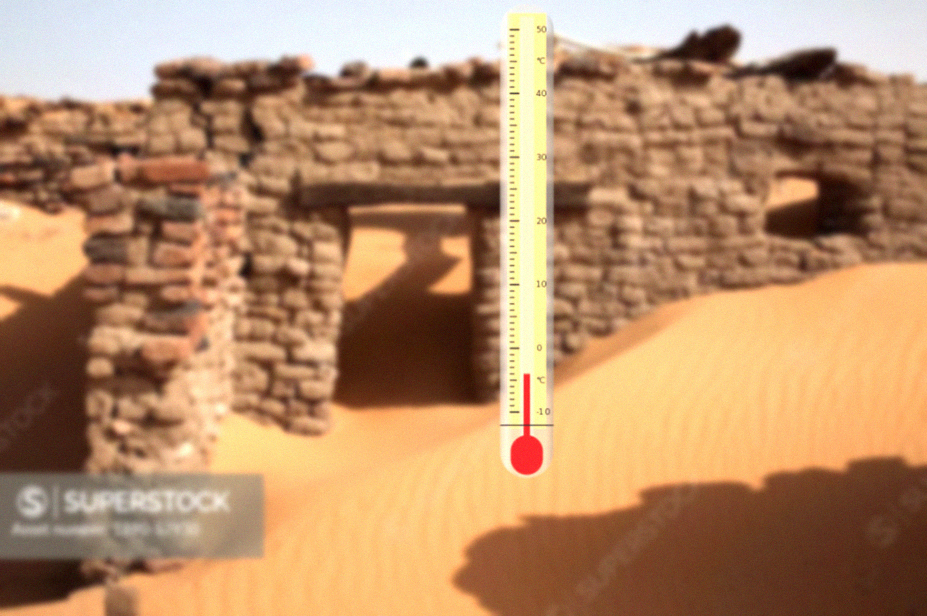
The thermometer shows -4 °C
